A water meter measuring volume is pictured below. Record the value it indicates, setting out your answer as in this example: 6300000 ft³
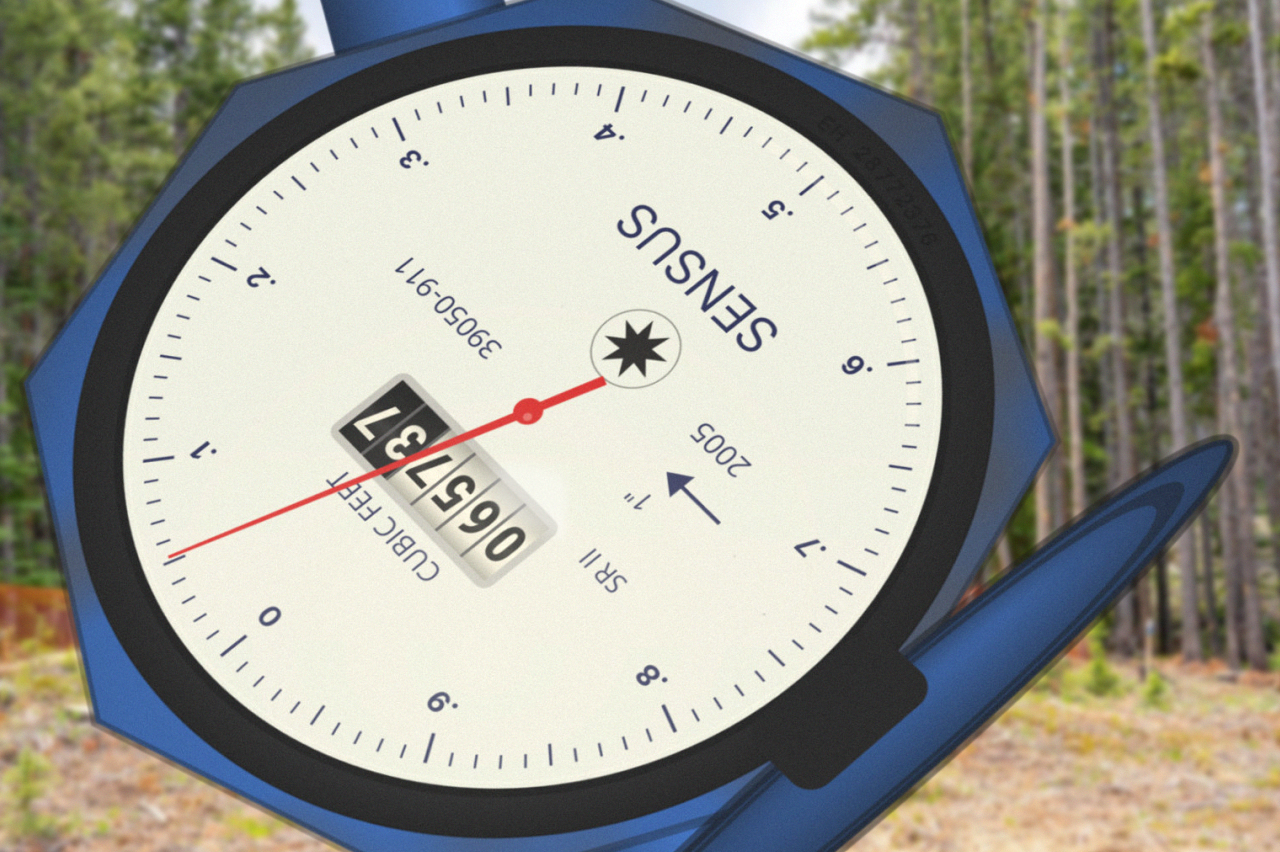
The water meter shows 65737.05 ft³
